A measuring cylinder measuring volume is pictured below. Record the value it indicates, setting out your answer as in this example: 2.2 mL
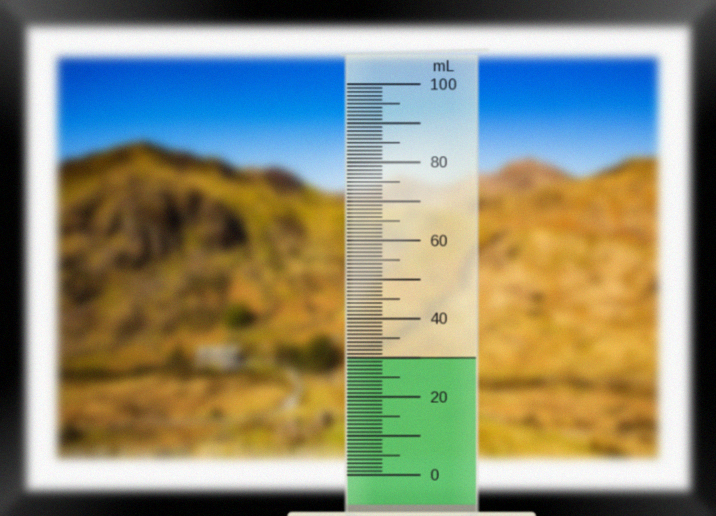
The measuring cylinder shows 30 mL
